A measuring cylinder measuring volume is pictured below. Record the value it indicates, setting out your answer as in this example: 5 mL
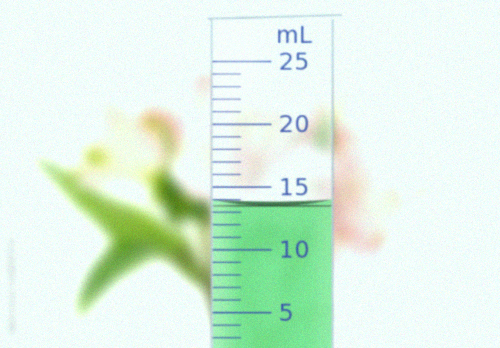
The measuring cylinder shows 13.5 mL
